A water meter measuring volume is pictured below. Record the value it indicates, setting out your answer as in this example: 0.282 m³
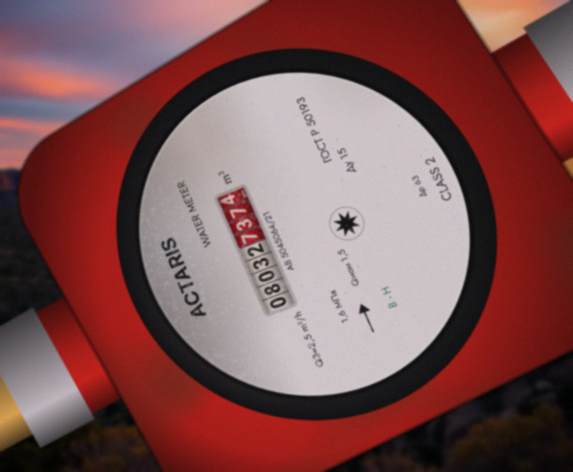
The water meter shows 8032.7374 m³
